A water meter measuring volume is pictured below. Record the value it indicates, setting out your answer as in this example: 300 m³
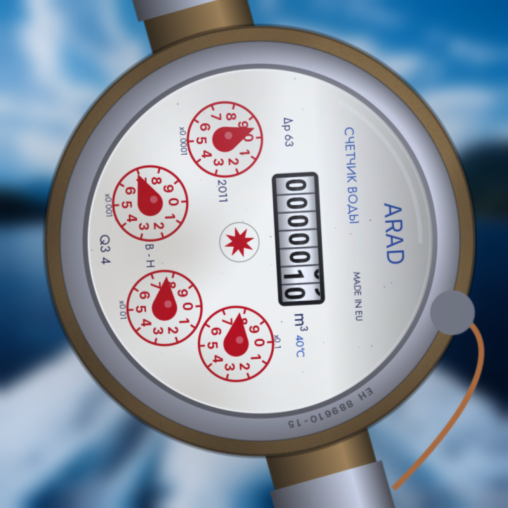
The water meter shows 9.7769 m³
